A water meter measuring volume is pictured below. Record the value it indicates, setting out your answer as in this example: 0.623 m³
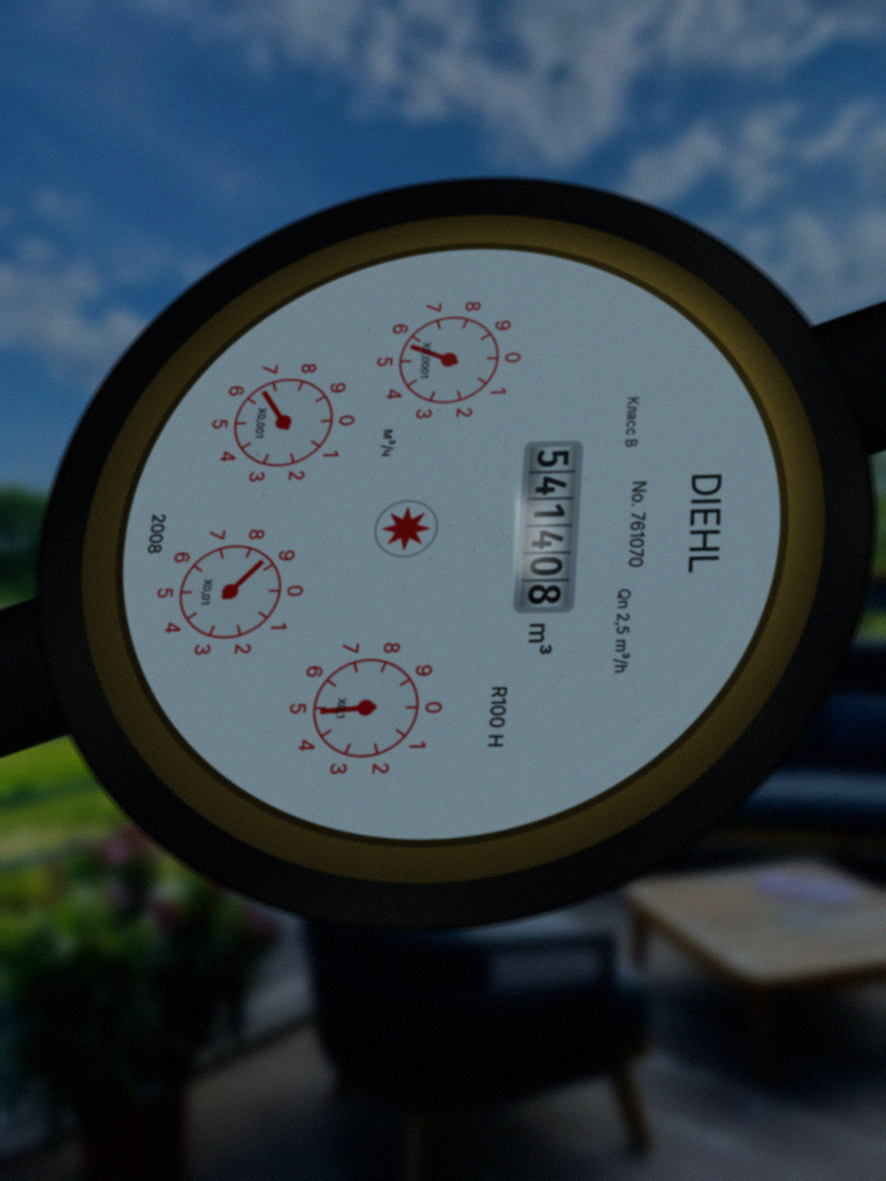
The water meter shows 541408.4865 m³
